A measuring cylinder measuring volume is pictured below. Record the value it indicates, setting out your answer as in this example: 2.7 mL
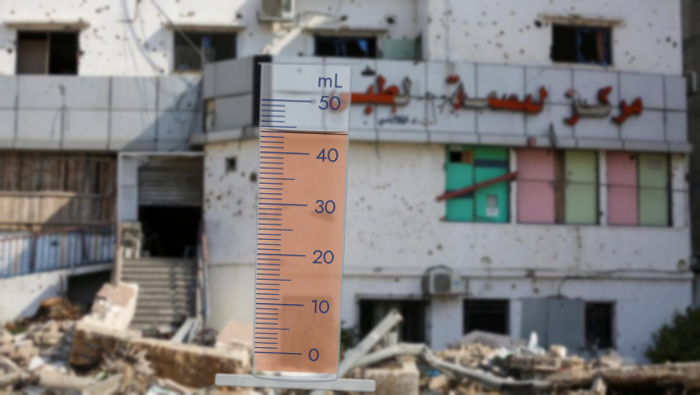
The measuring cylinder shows 44 mL
